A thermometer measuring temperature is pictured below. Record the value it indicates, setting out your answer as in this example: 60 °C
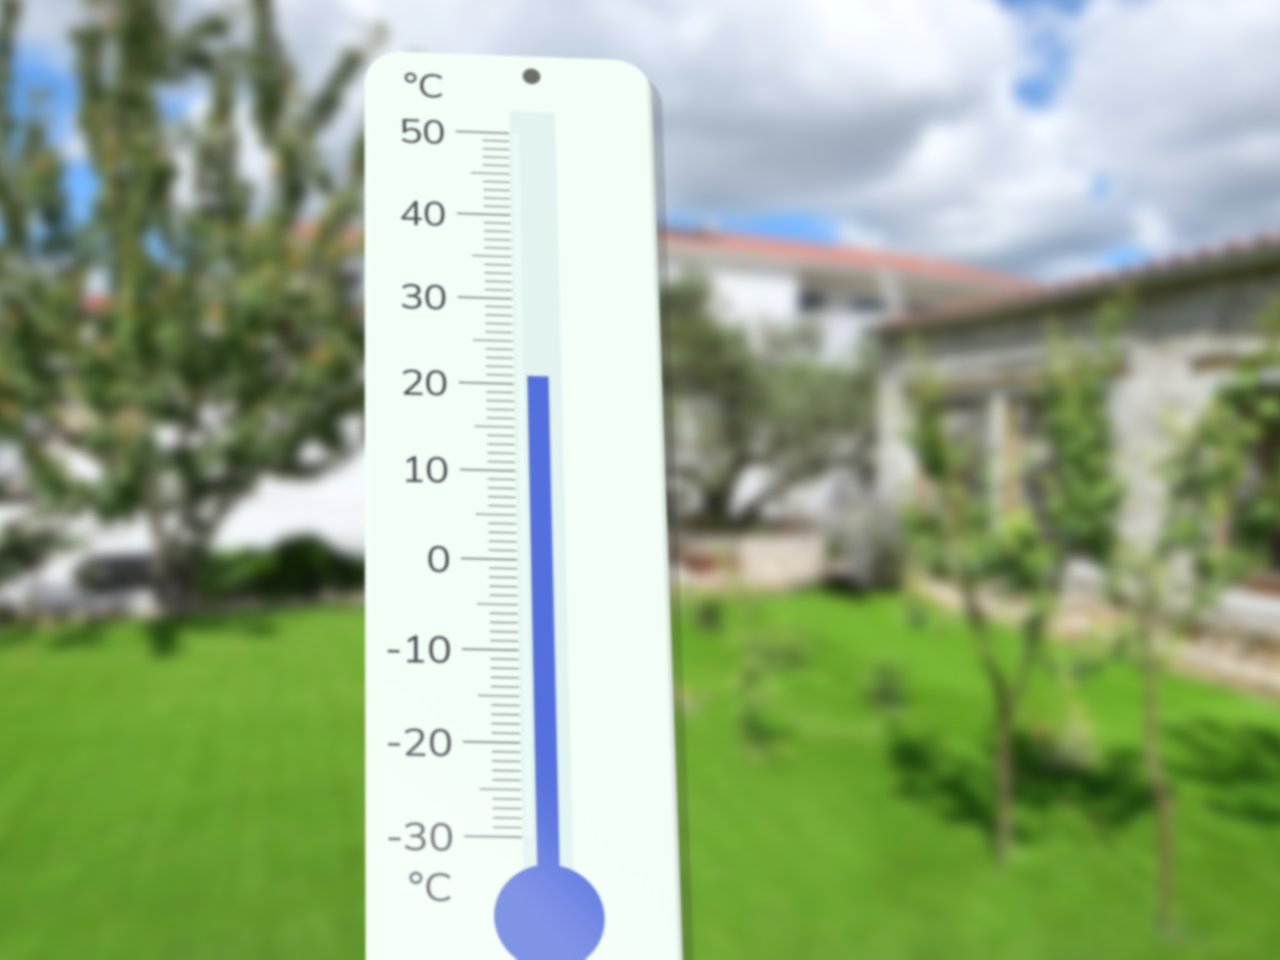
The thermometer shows 21 °C
